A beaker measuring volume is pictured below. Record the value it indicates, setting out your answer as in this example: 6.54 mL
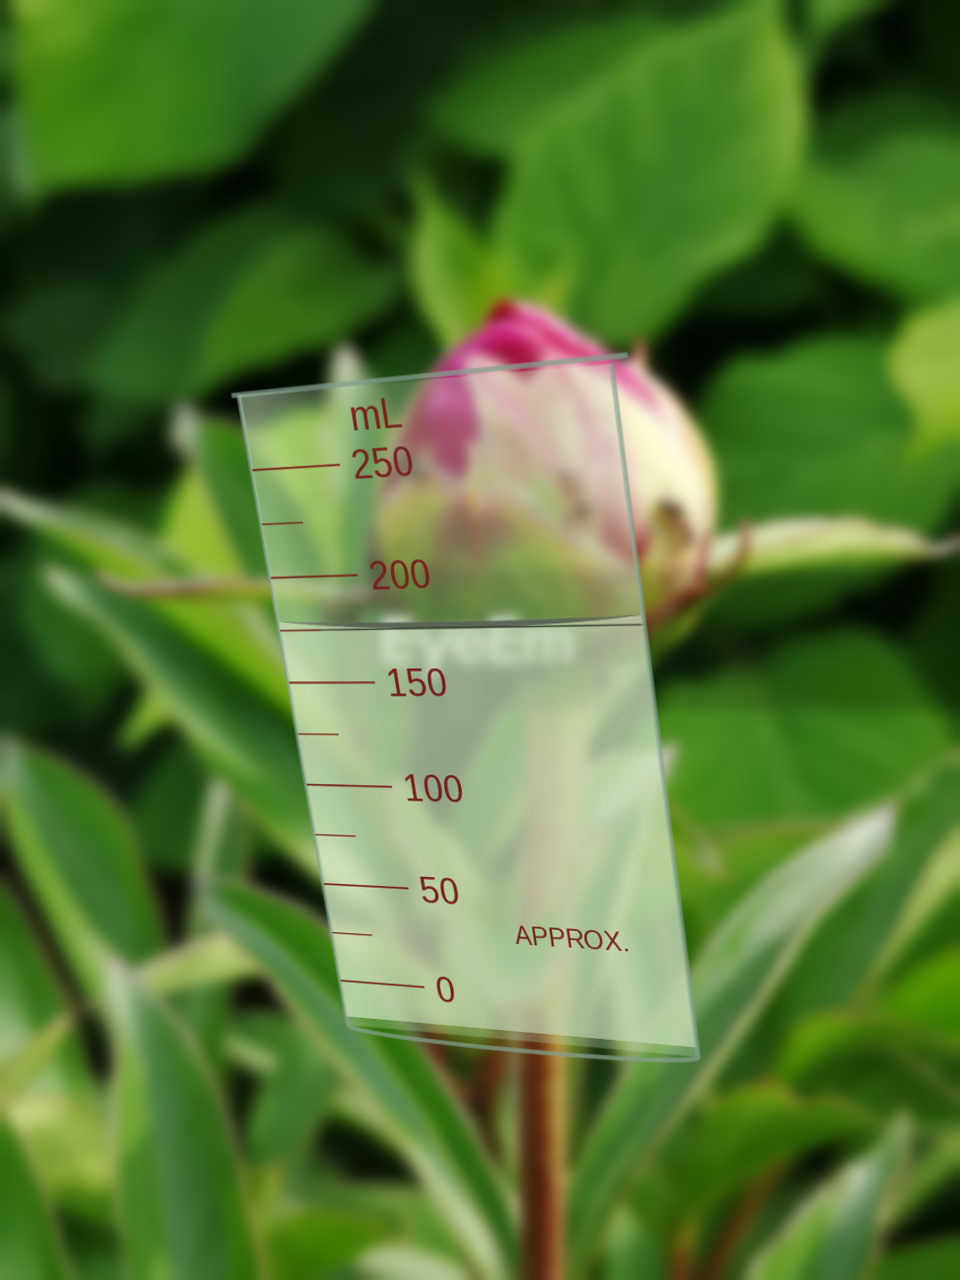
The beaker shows 175 mL
